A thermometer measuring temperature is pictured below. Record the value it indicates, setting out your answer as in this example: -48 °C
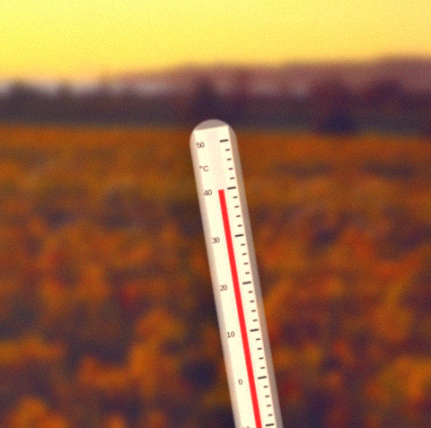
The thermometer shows 40 °C
